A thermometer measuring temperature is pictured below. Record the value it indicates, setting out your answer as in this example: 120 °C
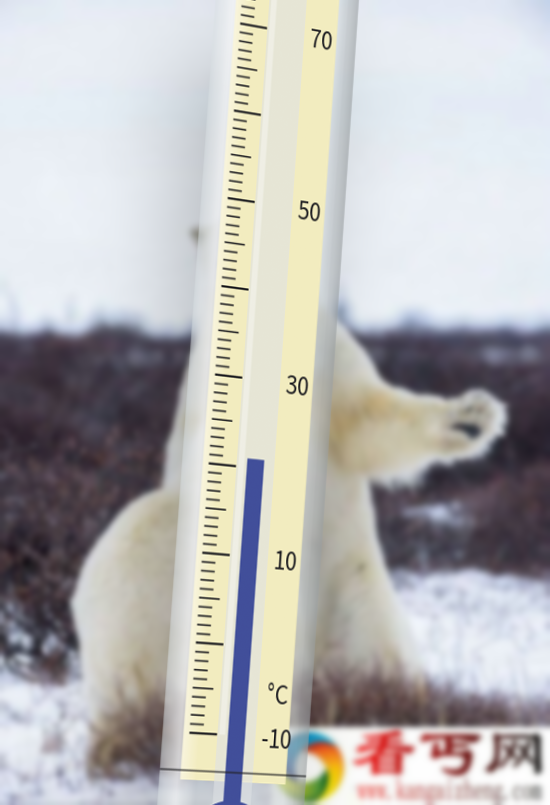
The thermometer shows 21 °C
